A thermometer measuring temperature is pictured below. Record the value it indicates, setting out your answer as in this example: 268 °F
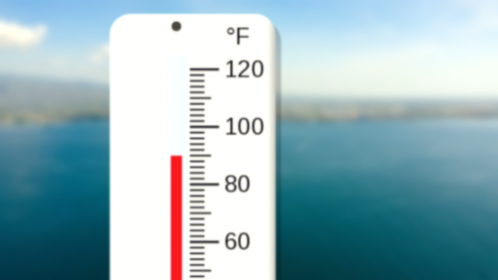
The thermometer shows 90 °F
